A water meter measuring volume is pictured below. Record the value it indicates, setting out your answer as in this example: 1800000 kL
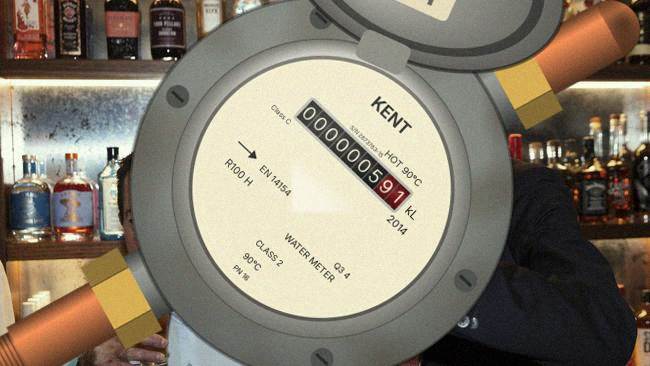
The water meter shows 5.91 kL
